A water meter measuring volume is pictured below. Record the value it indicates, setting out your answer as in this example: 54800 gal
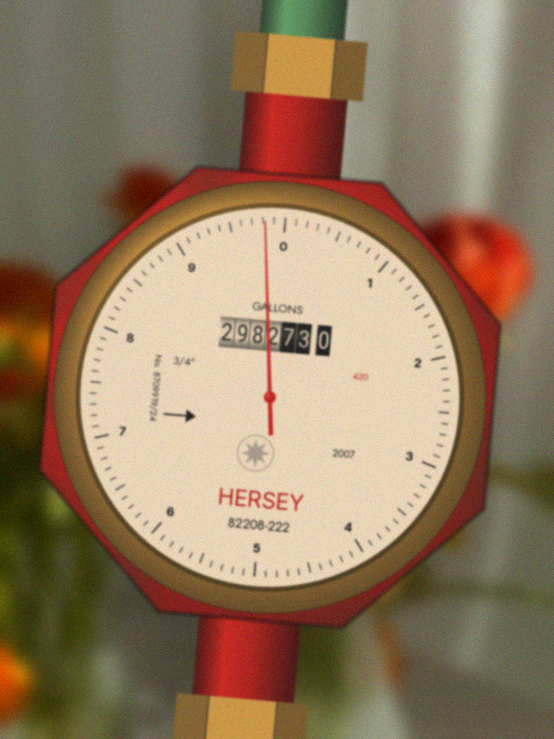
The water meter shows 2982729.8 gal
